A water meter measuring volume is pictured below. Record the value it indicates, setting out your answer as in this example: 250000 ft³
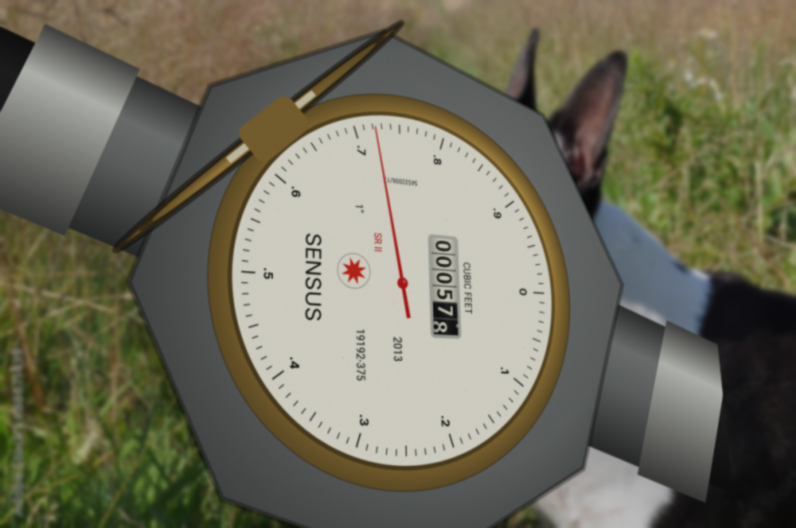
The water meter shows 577.72 ft³
